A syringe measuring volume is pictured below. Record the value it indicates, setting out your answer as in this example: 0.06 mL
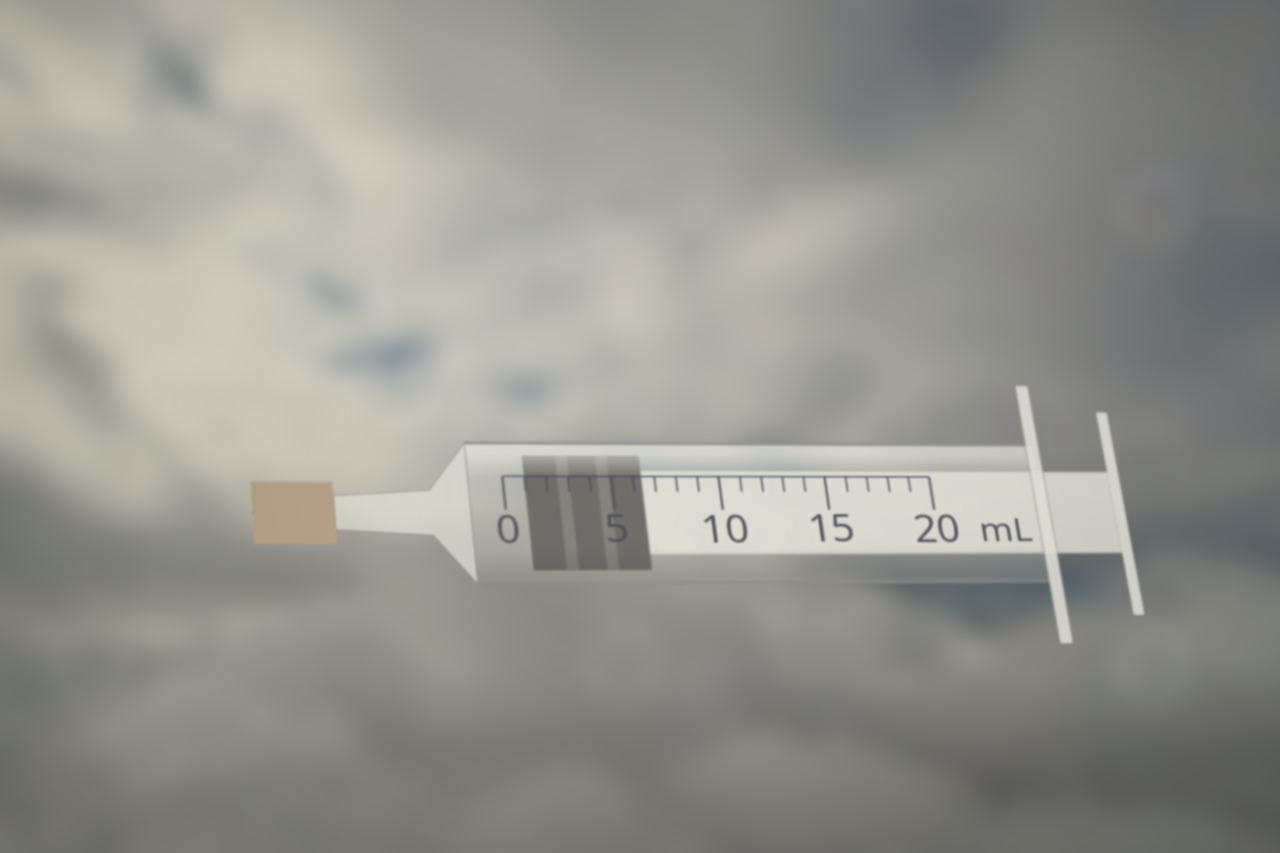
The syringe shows 1 mL
